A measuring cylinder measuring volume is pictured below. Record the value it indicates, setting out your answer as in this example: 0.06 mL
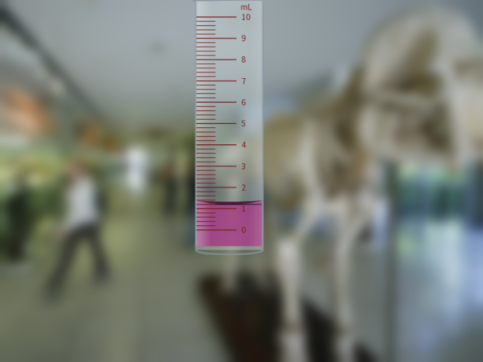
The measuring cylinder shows 1.2 mL
